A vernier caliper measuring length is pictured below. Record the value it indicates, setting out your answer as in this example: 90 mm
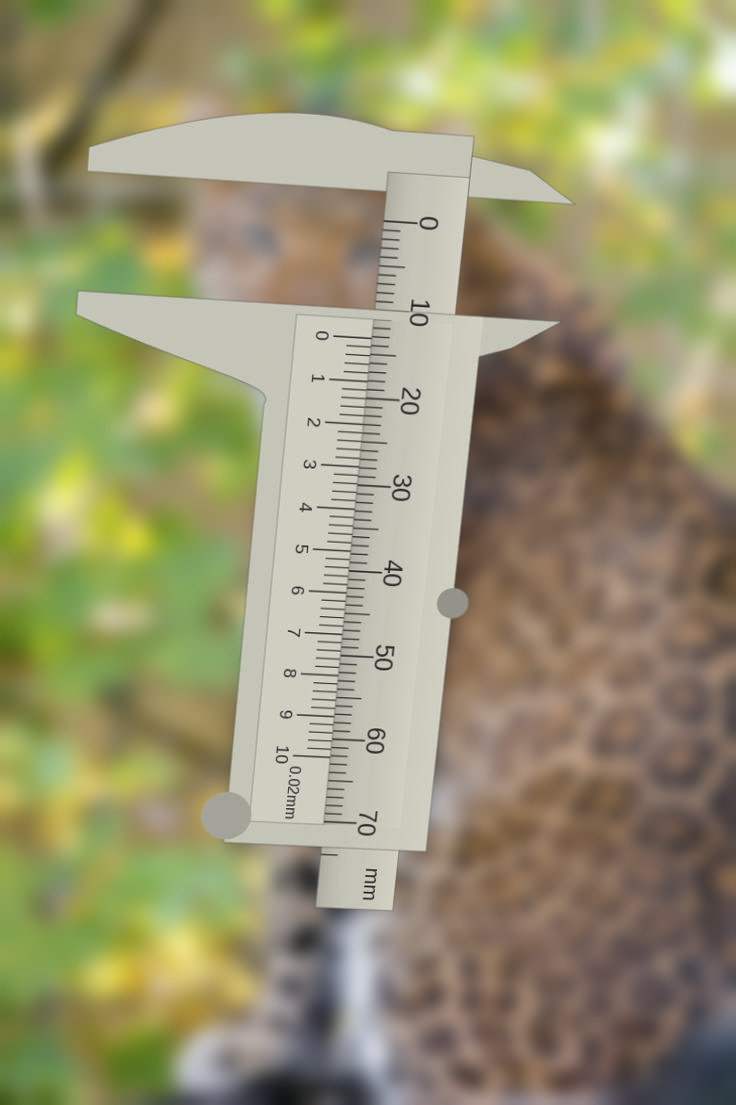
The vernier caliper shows 13.2 mm
